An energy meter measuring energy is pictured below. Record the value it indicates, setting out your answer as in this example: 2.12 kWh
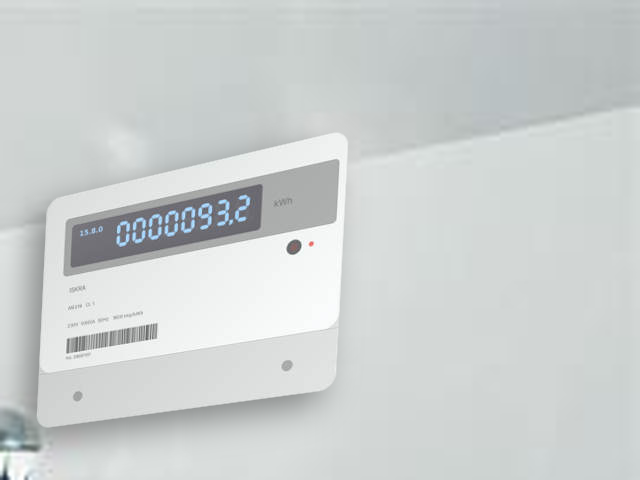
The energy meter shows 93.2 kWh
